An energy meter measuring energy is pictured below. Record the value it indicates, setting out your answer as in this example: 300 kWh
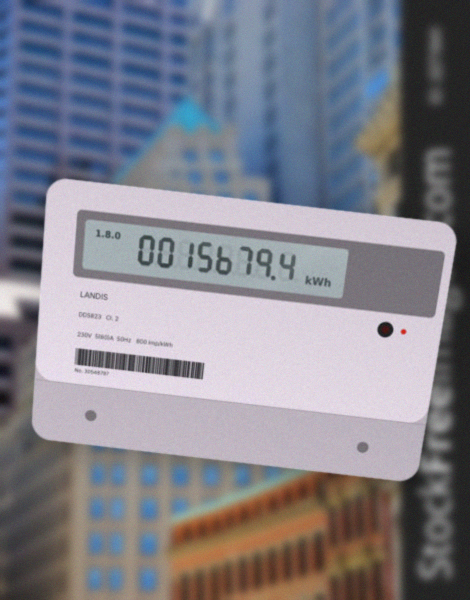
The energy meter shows 15679.4 kWh
